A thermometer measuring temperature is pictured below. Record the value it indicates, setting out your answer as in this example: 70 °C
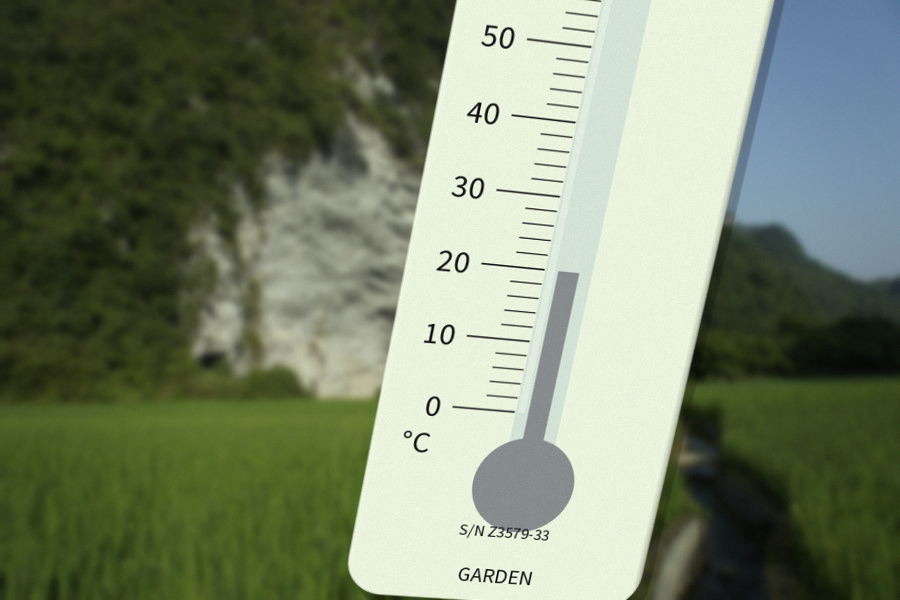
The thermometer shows 20 °C
